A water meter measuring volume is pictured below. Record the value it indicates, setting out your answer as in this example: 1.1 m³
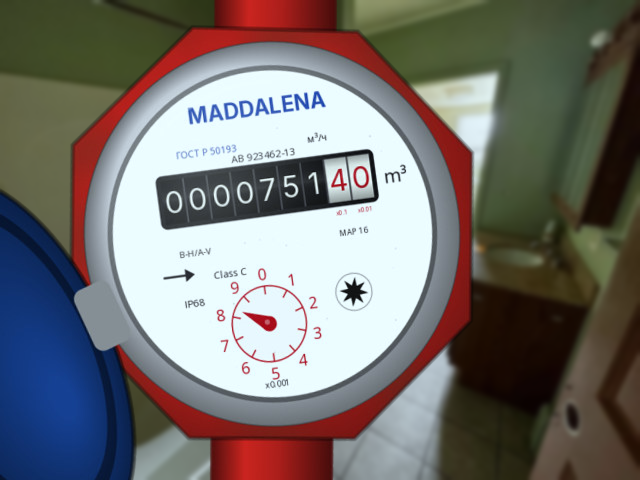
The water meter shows 751.408 m³
